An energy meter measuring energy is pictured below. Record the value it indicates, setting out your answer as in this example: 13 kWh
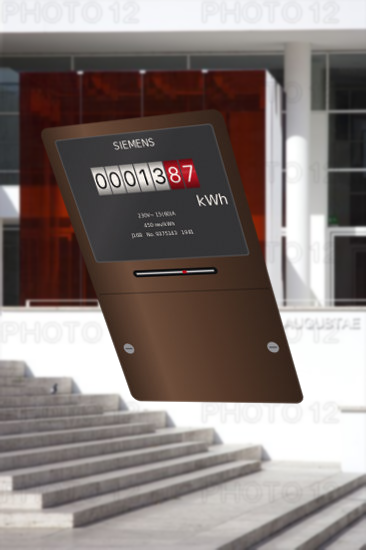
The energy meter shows 13.87 kWh
